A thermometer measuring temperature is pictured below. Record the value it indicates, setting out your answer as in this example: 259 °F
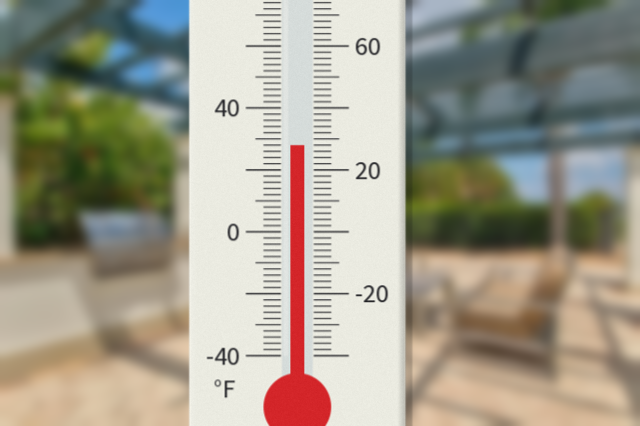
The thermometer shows 28 °F
